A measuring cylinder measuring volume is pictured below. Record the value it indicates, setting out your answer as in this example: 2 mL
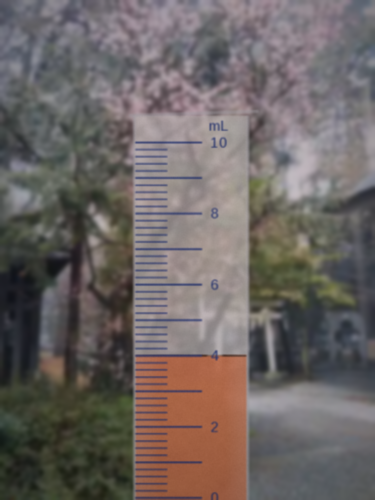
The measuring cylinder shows 4 mL
